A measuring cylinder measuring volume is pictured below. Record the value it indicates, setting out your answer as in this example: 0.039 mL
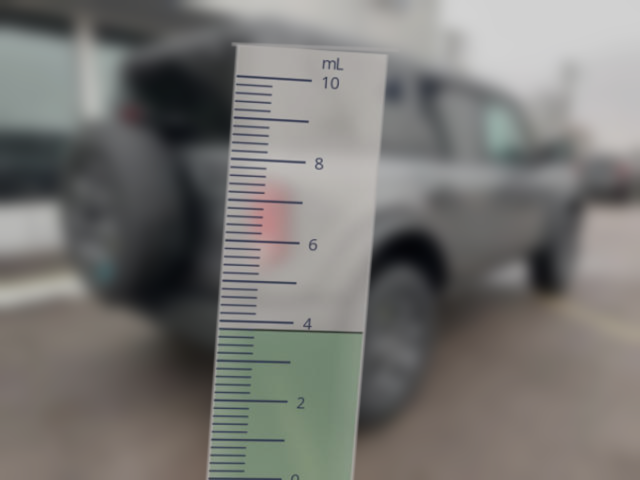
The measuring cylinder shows 3.8 mL
